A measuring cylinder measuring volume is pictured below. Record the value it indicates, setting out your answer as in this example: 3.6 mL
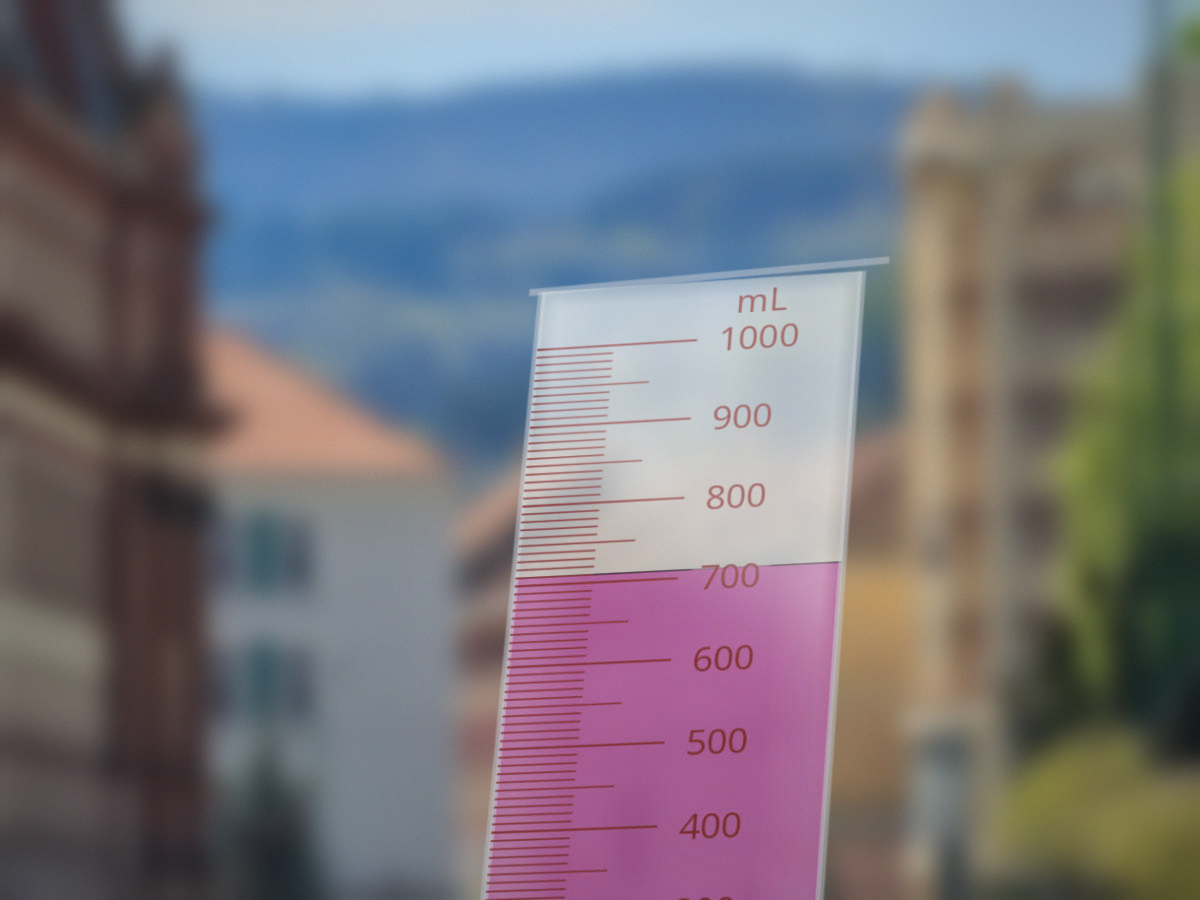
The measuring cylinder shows 710 mL
